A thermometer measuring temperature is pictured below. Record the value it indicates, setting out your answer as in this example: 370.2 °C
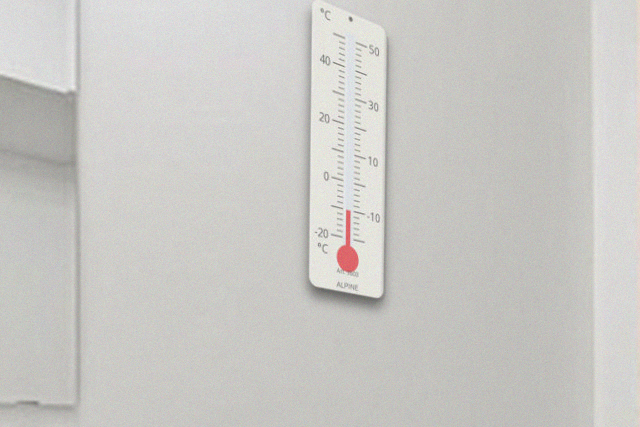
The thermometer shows -10 °C
